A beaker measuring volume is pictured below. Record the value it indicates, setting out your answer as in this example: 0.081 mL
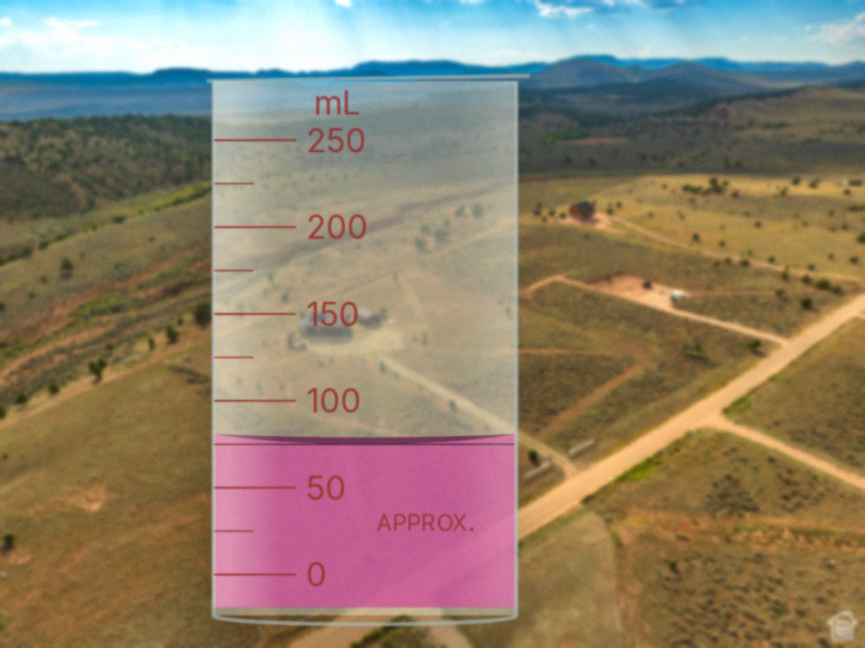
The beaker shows 75 mL
